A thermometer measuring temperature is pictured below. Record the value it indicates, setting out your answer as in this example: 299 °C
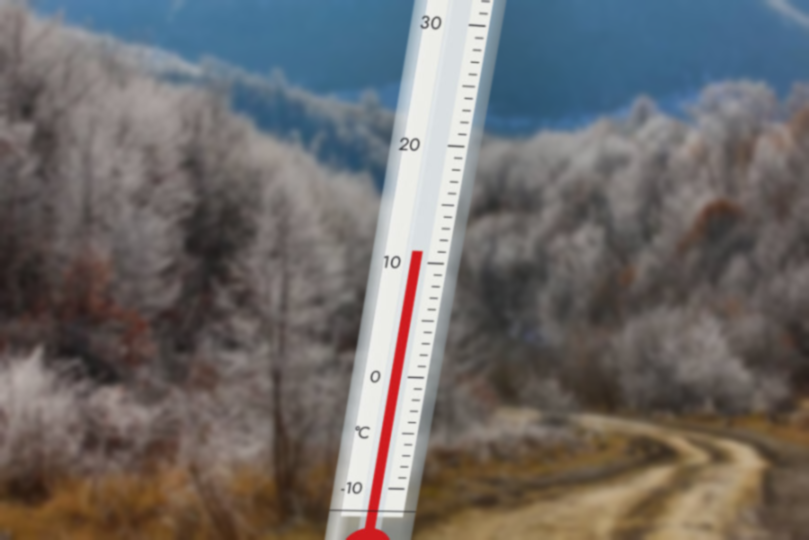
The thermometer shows 11 °C
